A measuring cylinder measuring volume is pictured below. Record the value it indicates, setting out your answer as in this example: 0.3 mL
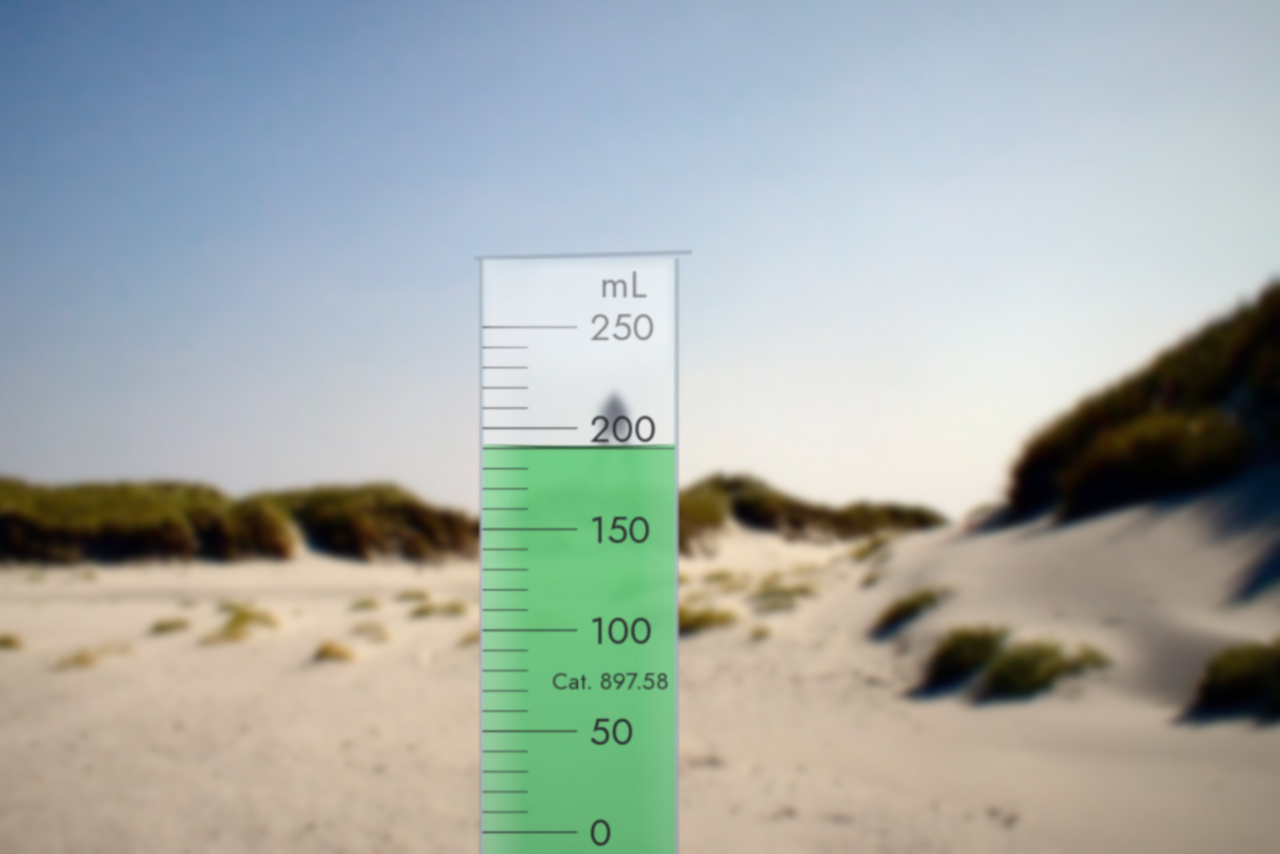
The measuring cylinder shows 190 mL
